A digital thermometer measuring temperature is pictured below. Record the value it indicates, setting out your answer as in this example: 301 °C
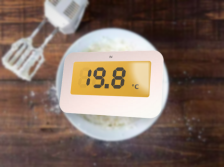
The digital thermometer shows 19.8 °C
